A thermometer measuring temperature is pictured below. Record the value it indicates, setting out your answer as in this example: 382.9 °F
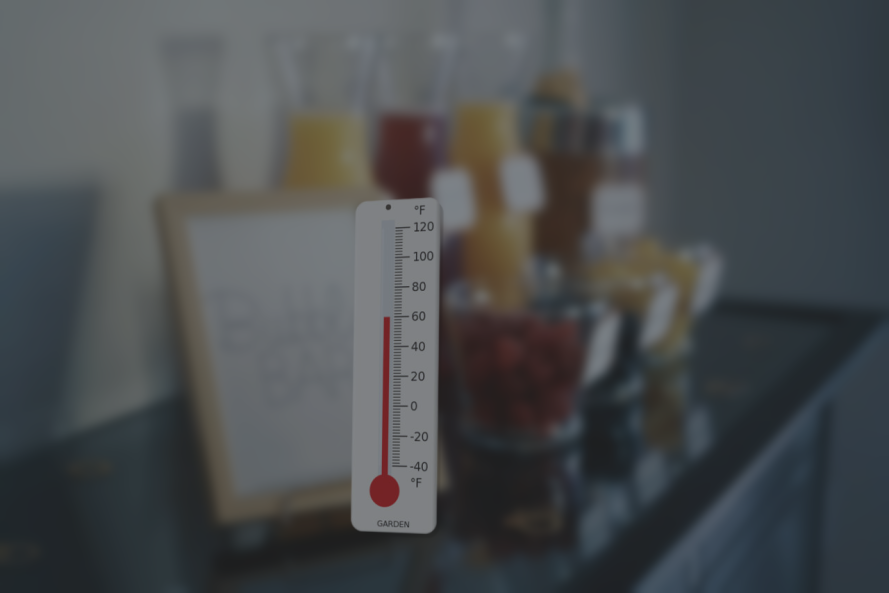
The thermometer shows 60 °F
